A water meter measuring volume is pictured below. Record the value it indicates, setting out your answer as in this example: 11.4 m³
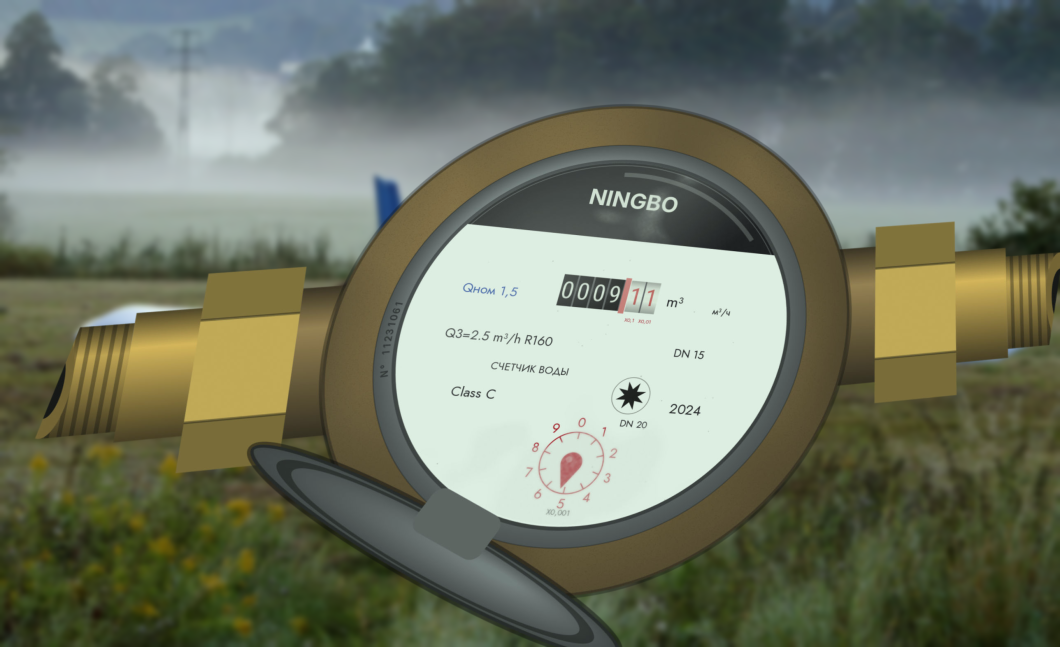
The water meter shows 9.115 m³
